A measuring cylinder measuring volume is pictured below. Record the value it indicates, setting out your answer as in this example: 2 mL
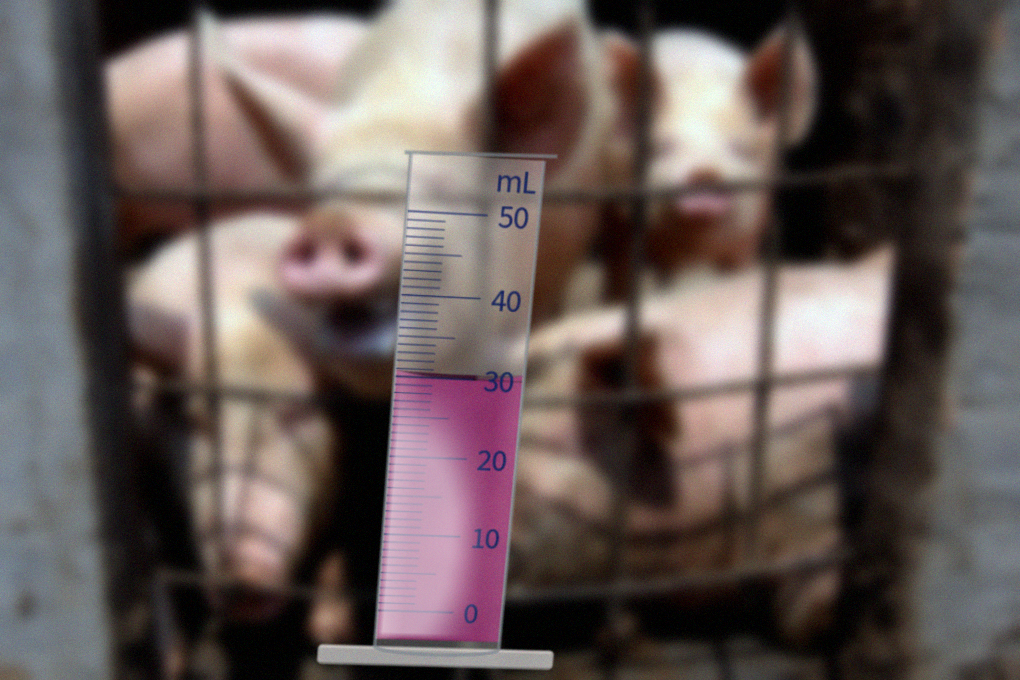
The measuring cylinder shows 30 mL
